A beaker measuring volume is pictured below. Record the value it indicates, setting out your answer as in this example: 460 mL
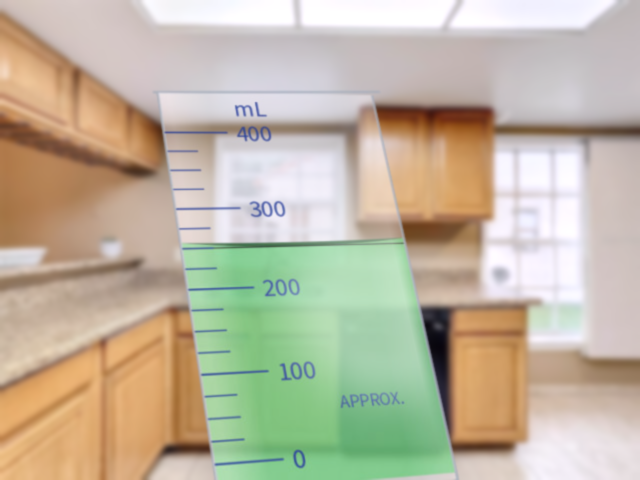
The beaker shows 250 mL
